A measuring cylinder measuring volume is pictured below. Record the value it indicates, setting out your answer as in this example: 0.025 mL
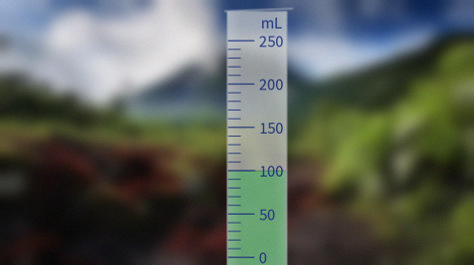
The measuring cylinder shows 100 mL
